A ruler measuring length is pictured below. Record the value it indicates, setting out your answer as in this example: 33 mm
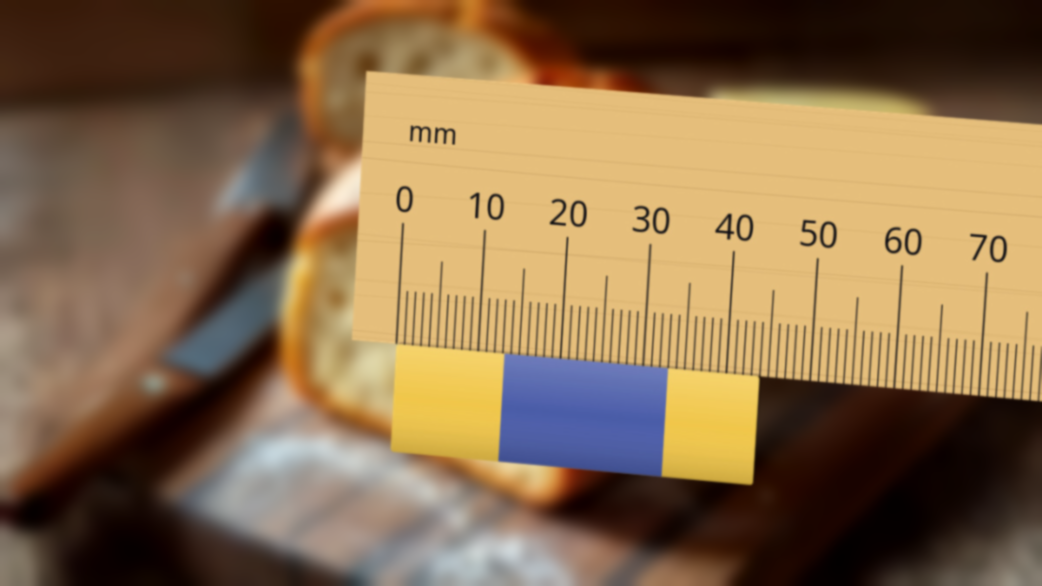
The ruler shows 44 mm
